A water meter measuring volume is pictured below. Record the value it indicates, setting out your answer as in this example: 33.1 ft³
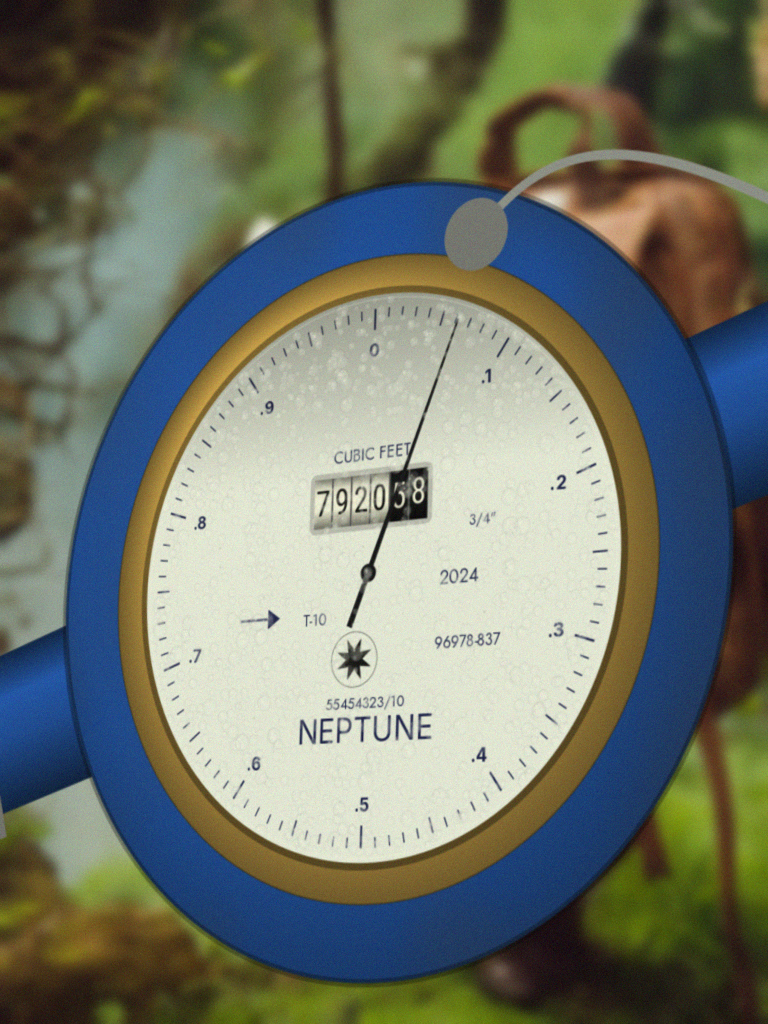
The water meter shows 792058.06 ft³
